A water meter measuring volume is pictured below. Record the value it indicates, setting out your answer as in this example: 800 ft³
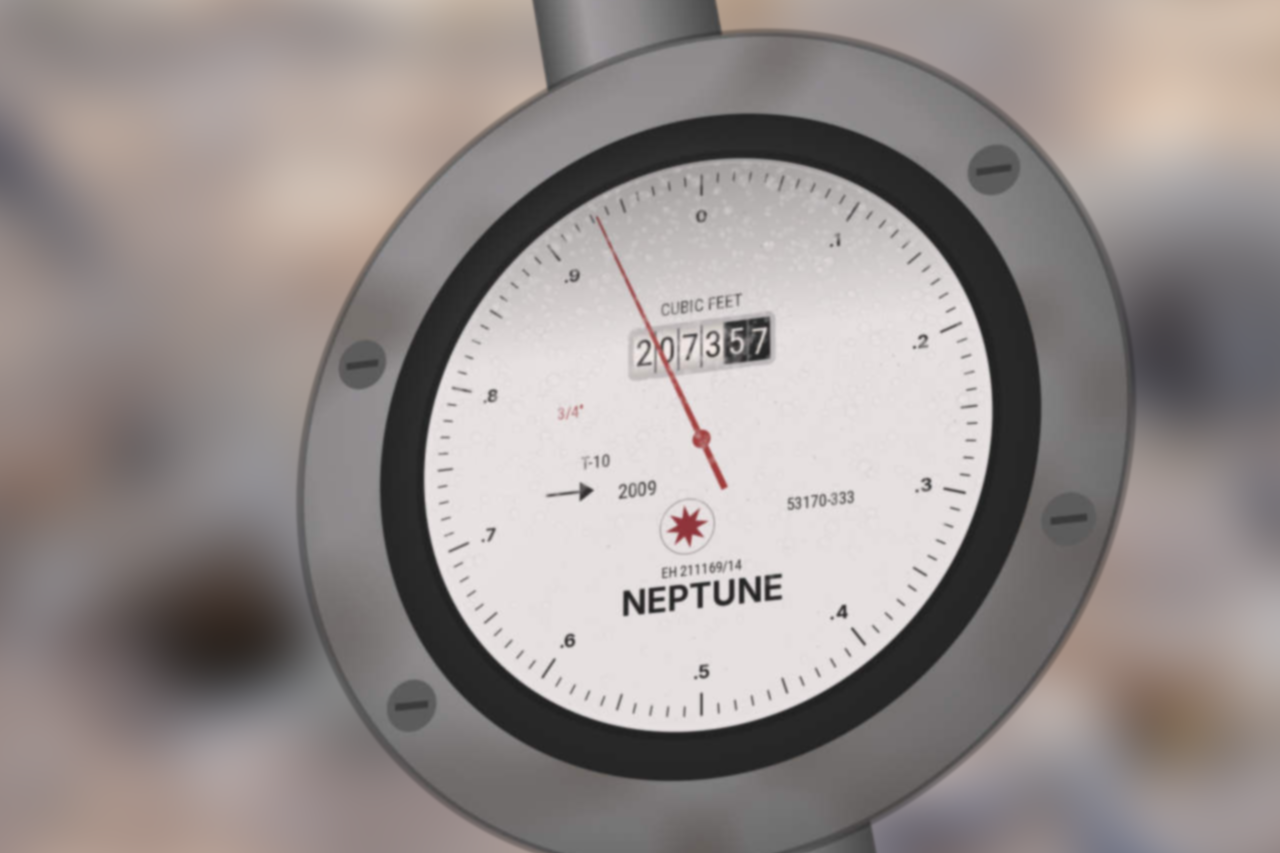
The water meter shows 207356.93 ft³
